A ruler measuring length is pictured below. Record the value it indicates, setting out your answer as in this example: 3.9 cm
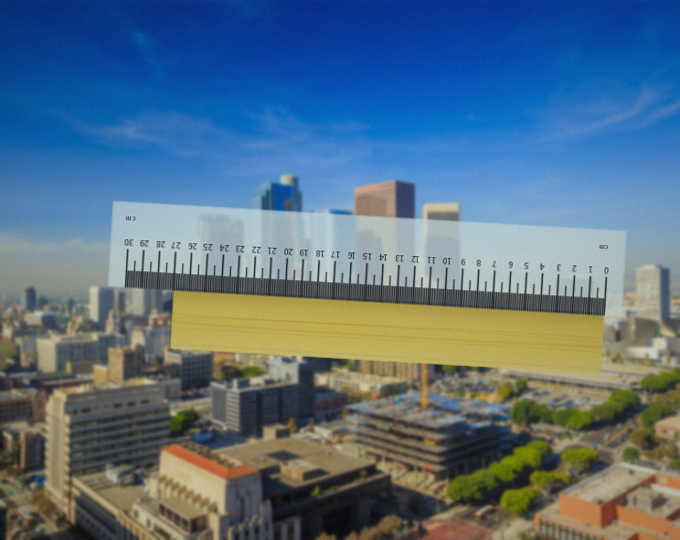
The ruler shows 27 cm
